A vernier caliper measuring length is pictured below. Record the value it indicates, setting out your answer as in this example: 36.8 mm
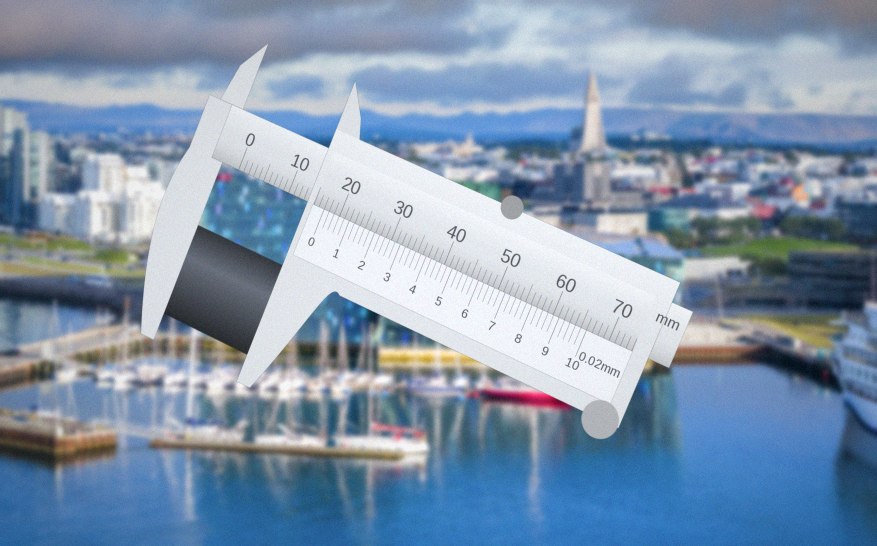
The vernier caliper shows 17.0 mm
